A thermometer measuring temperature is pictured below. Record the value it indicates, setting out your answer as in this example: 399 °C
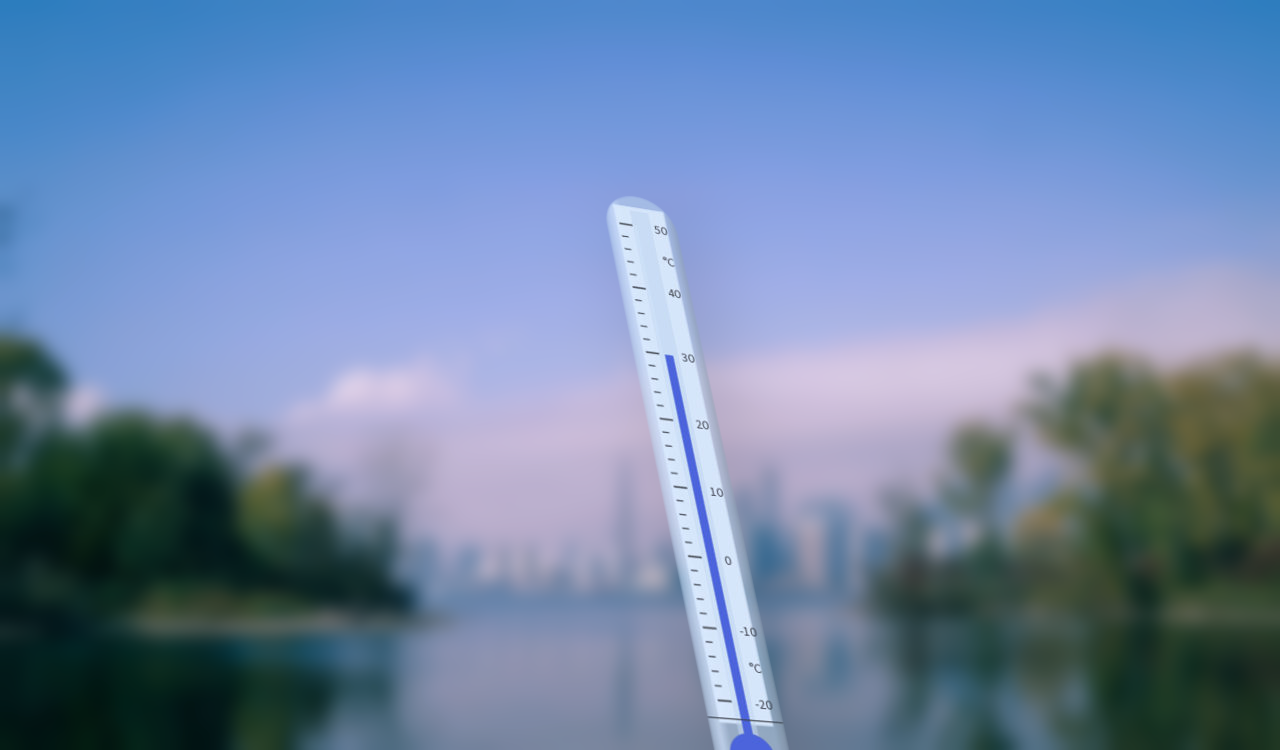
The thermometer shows 30 °C
